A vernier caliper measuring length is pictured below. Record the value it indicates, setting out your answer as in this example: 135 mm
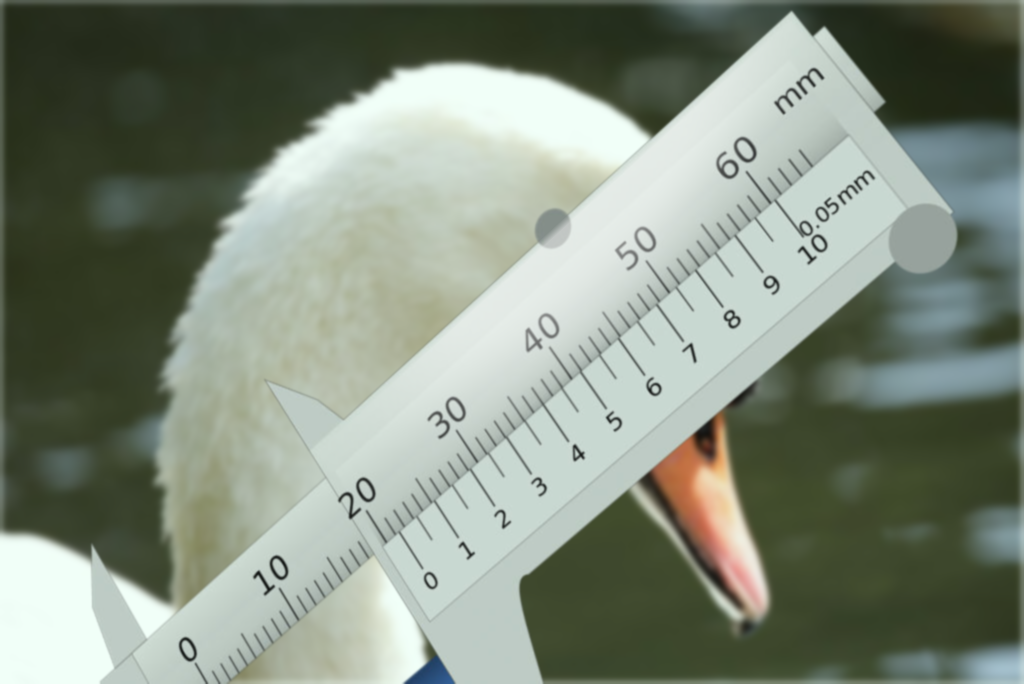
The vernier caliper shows 21.4 mm
